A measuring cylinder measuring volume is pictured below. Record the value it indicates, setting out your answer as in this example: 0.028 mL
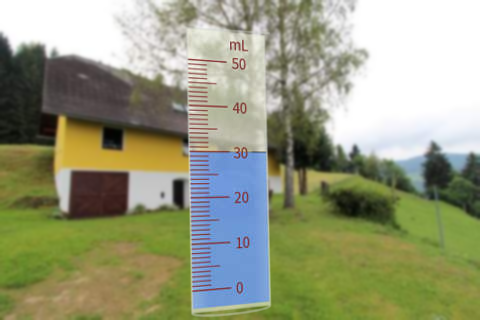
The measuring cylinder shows 30 mL
